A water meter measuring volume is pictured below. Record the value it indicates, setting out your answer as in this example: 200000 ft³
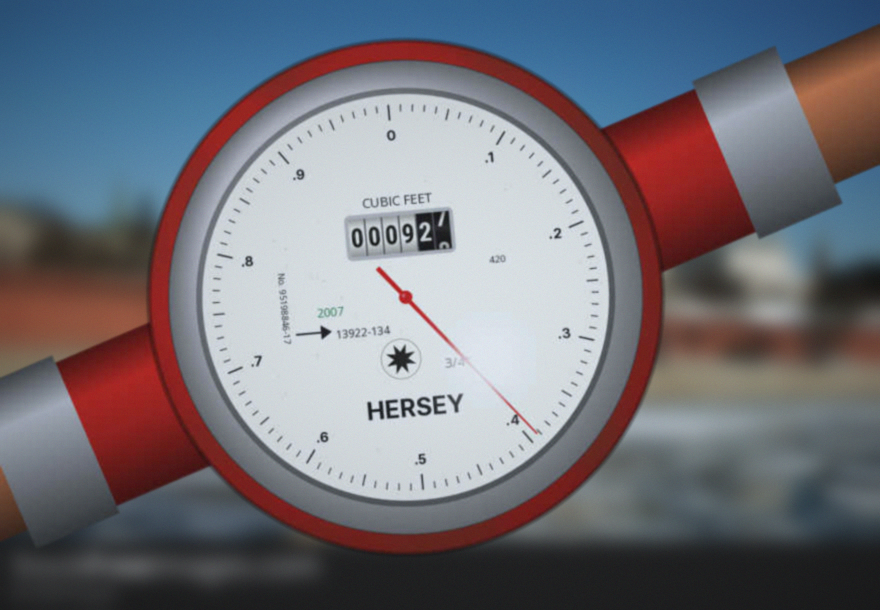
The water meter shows 927.39 ft³
